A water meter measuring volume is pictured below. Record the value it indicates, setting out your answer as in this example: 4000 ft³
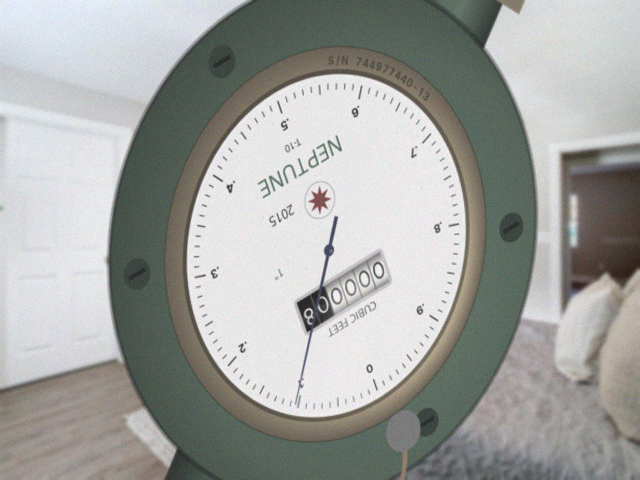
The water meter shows 8.10 ft³
